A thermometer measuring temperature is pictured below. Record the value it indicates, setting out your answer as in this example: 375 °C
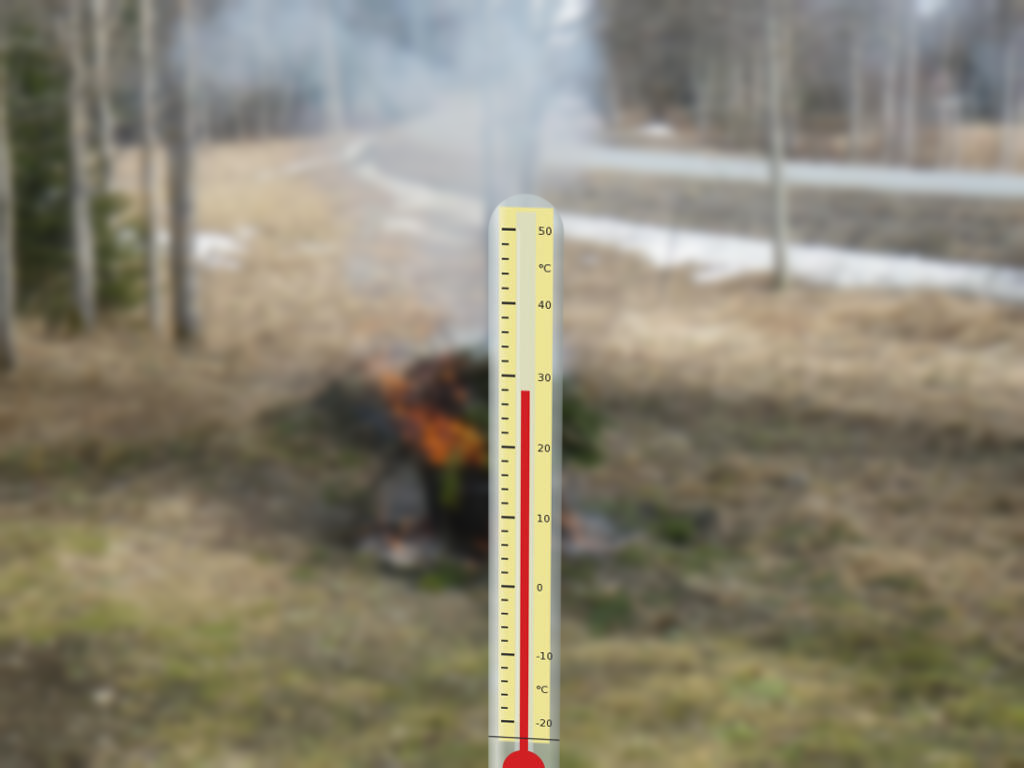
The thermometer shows 28 °C
